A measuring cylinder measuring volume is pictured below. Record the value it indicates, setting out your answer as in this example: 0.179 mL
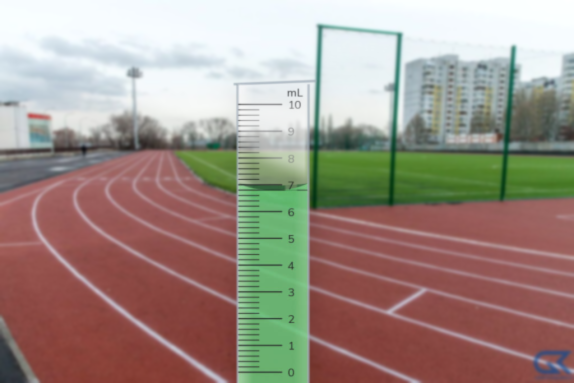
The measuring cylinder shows 6.8 mL
